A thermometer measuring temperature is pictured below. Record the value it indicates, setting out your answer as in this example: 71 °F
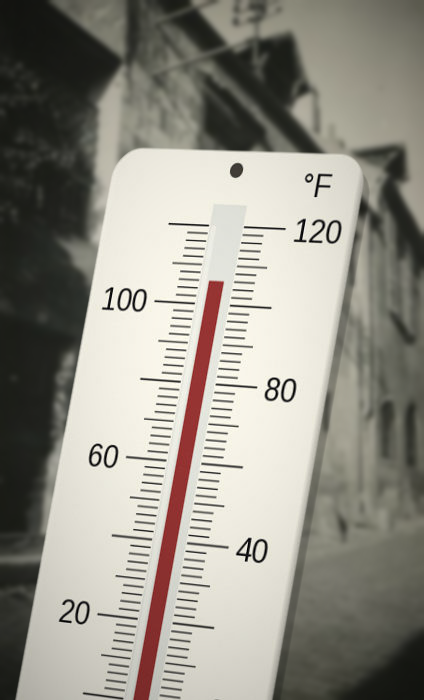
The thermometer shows 106 °F
